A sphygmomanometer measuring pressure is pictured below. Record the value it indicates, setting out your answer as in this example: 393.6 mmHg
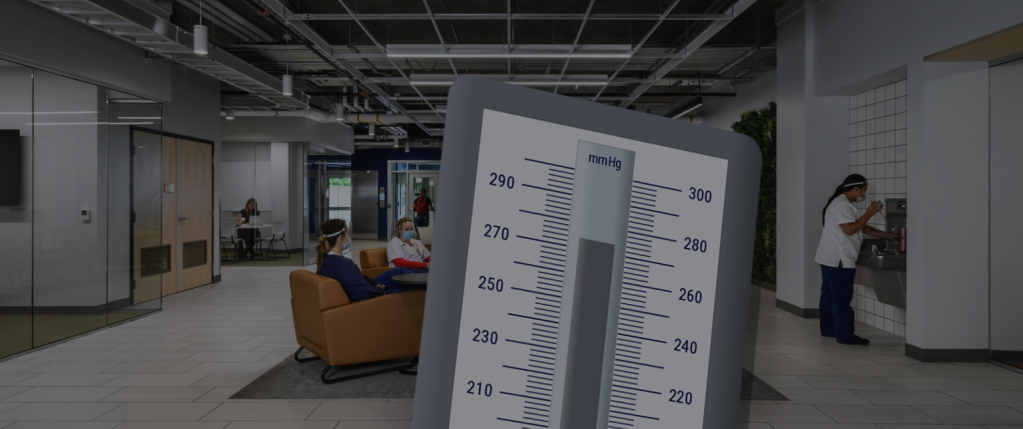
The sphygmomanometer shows 274 mmHg
